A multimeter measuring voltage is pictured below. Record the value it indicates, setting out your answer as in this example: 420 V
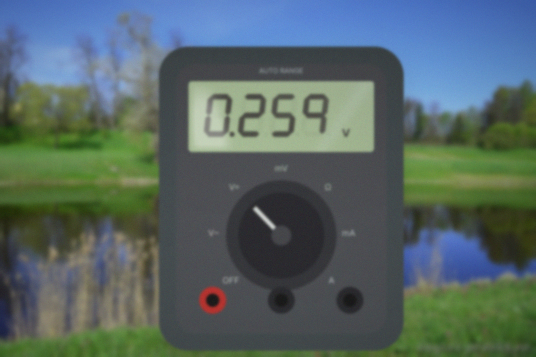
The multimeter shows 0.259 V
